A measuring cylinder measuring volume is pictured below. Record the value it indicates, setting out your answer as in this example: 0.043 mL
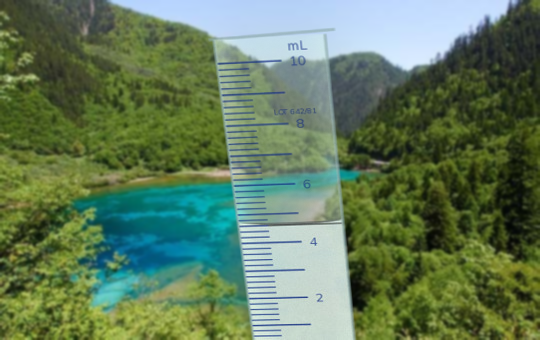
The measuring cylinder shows 4.6 mL
